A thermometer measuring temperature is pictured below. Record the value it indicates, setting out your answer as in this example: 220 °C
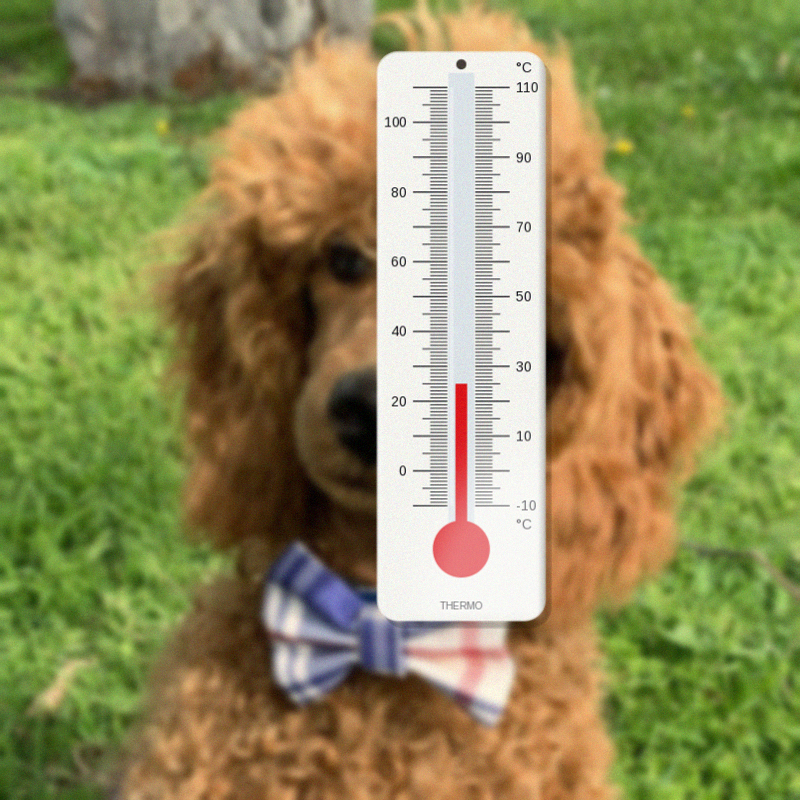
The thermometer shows 25 °C
